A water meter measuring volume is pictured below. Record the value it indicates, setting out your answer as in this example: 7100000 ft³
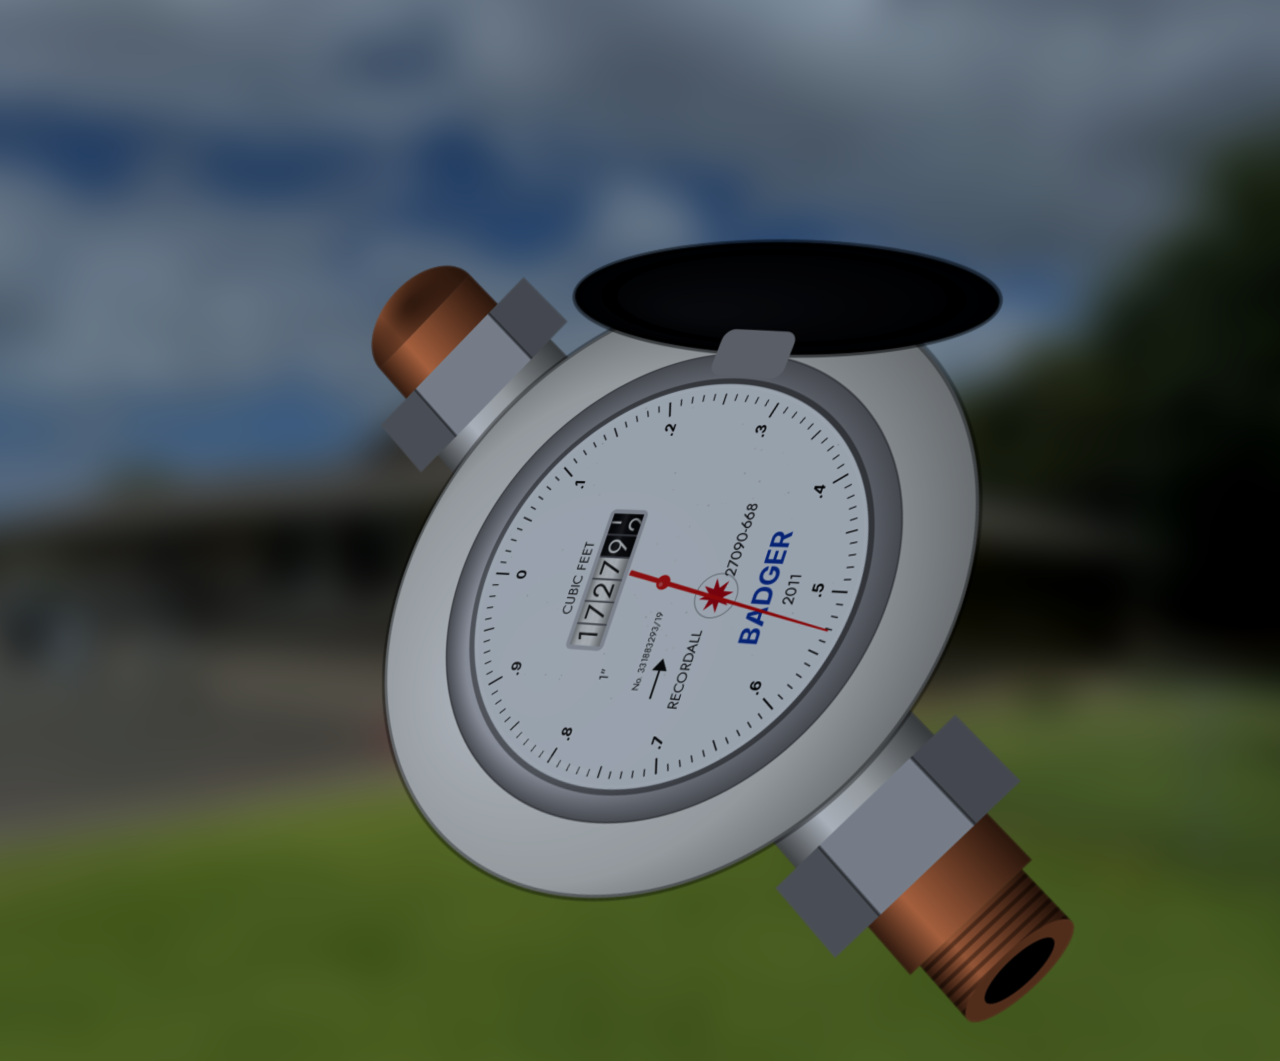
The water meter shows 172791.53 ft³
